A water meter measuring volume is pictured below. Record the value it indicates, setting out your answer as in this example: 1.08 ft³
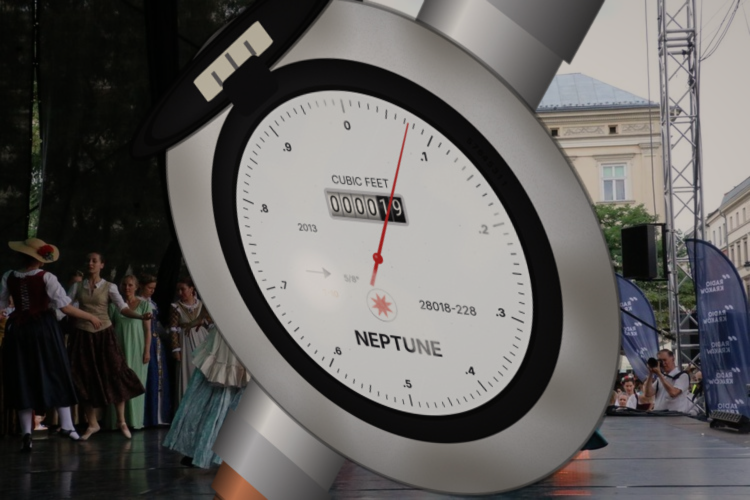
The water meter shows 19.07 ft³
